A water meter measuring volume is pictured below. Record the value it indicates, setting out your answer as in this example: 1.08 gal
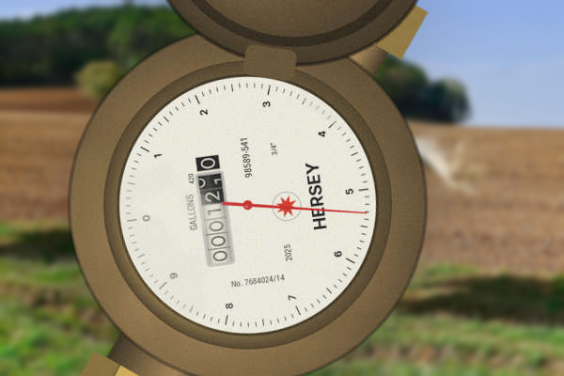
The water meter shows 1205.3 gal
